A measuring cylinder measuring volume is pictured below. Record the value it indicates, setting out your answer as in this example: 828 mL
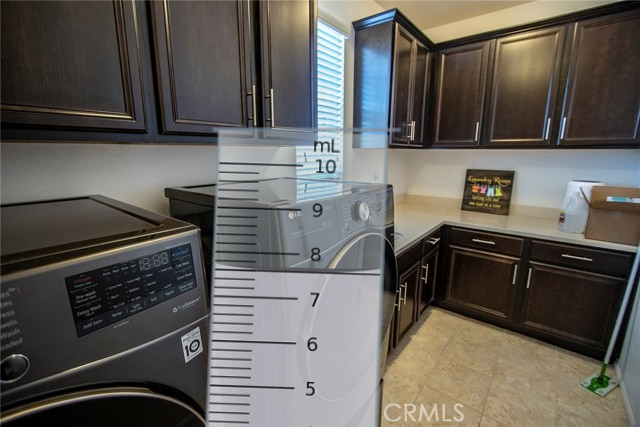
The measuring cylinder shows 7.6 mL
